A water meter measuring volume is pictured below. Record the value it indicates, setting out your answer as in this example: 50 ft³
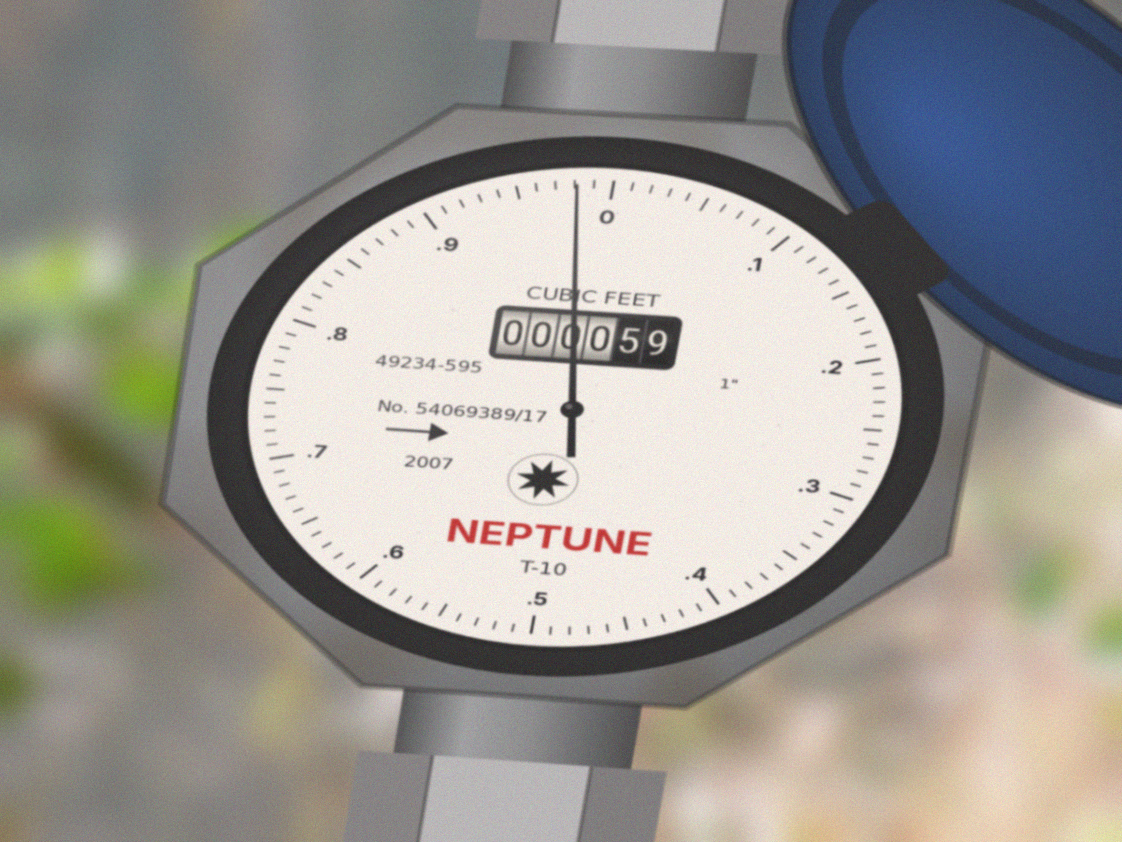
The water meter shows 58.98 ft³
